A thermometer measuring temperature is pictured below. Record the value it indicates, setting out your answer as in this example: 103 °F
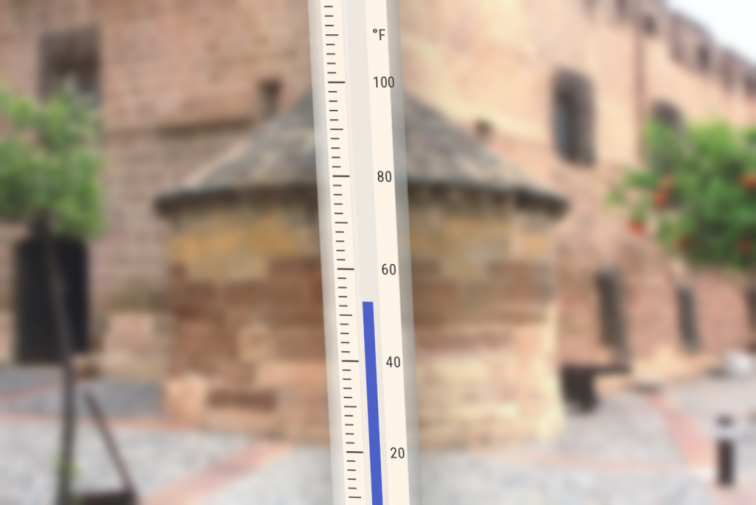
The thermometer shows 53 °F
